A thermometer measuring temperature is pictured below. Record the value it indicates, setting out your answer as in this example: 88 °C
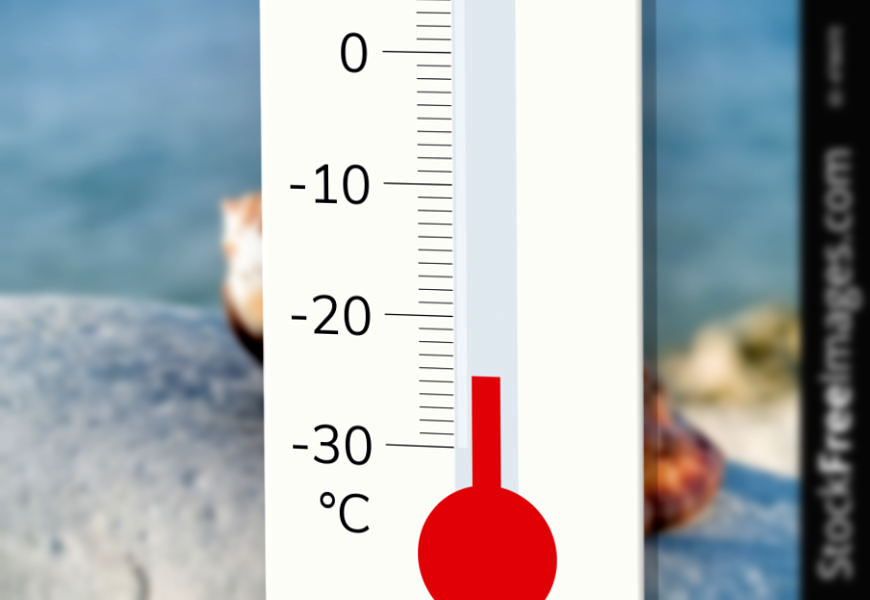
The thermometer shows -24.5 °C
